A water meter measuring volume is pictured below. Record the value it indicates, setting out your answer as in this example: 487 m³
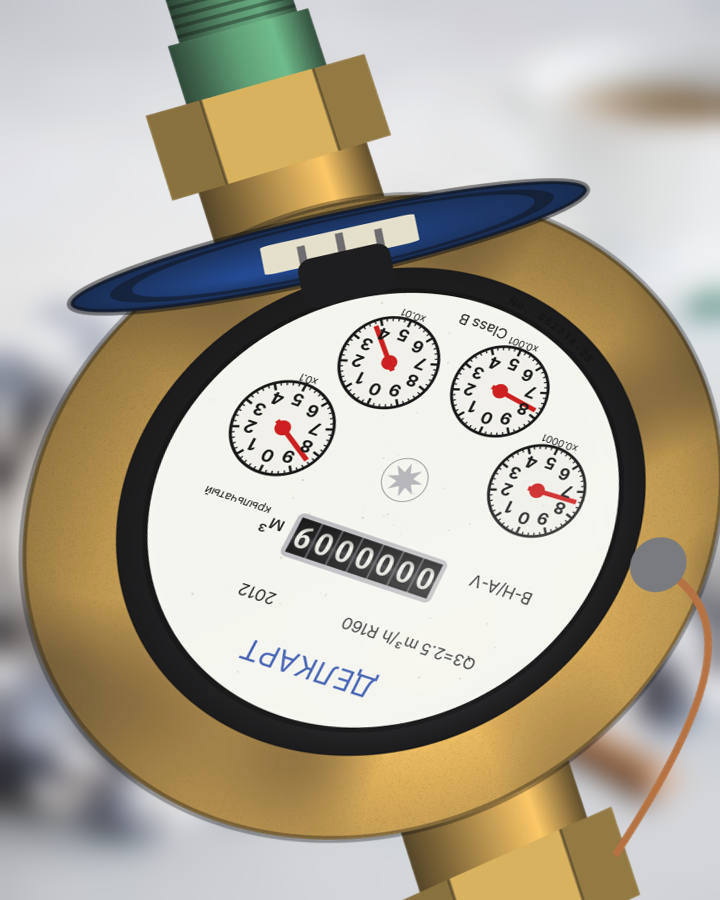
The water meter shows 9.8377 m³
